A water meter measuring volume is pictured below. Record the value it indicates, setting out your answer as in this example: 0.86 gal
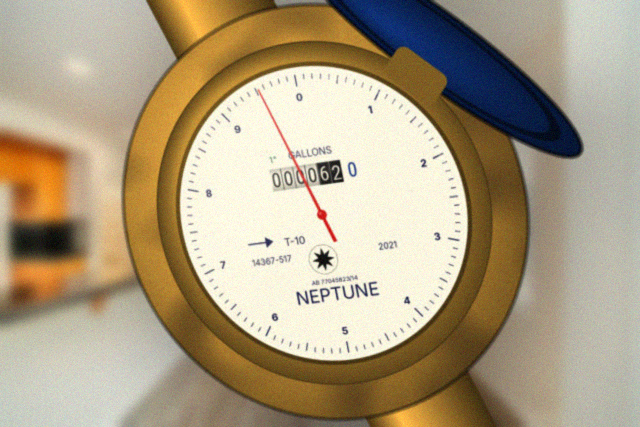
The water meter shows 619.5 gal
